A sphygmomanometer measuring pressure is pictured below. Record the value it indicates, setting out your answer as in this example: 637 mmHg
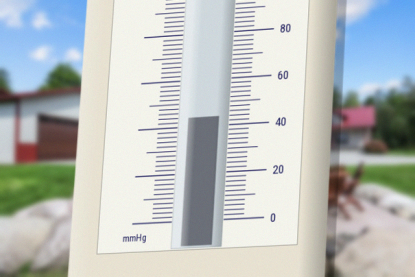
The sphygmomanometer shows 44 mmHg
